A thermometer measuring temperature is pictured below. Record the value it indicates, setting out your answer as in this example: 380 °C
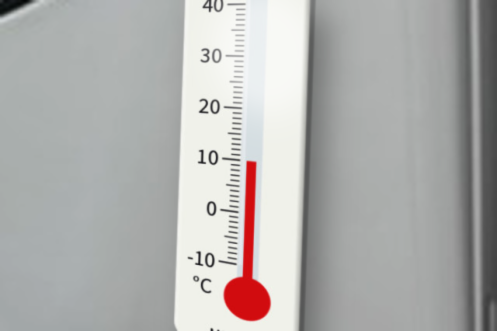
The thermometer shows 10 °C
